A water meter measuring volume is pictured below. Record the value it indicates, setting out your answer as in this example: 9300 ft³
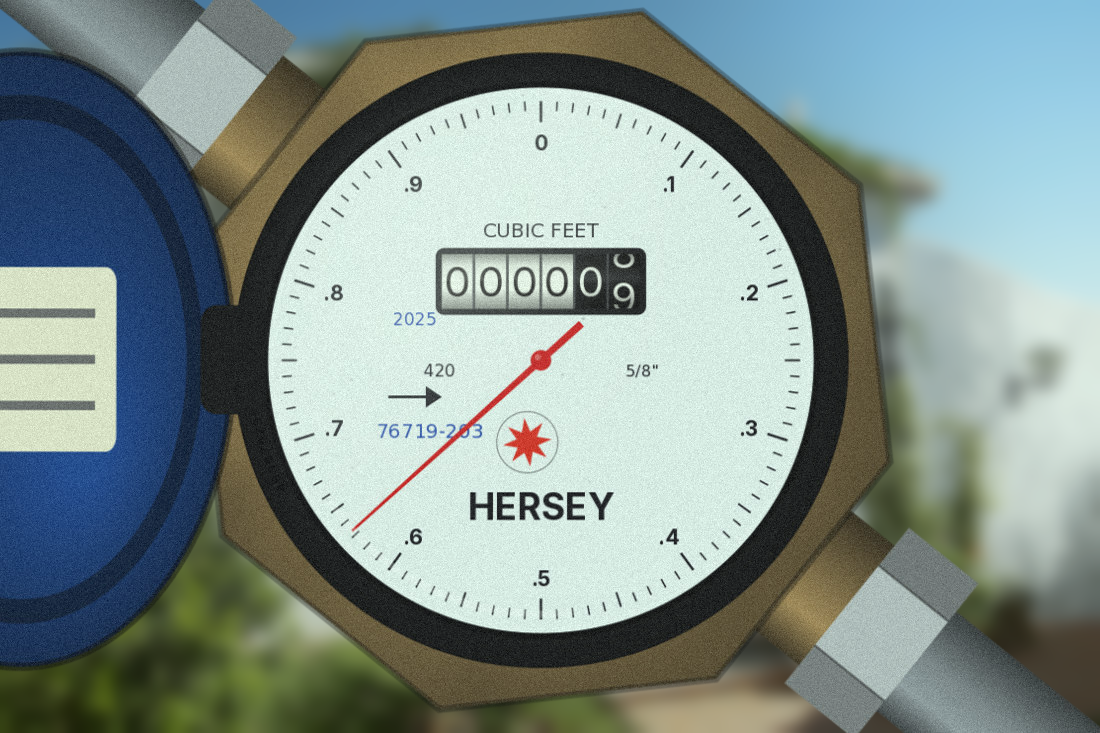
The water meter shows 8.63 ft³
